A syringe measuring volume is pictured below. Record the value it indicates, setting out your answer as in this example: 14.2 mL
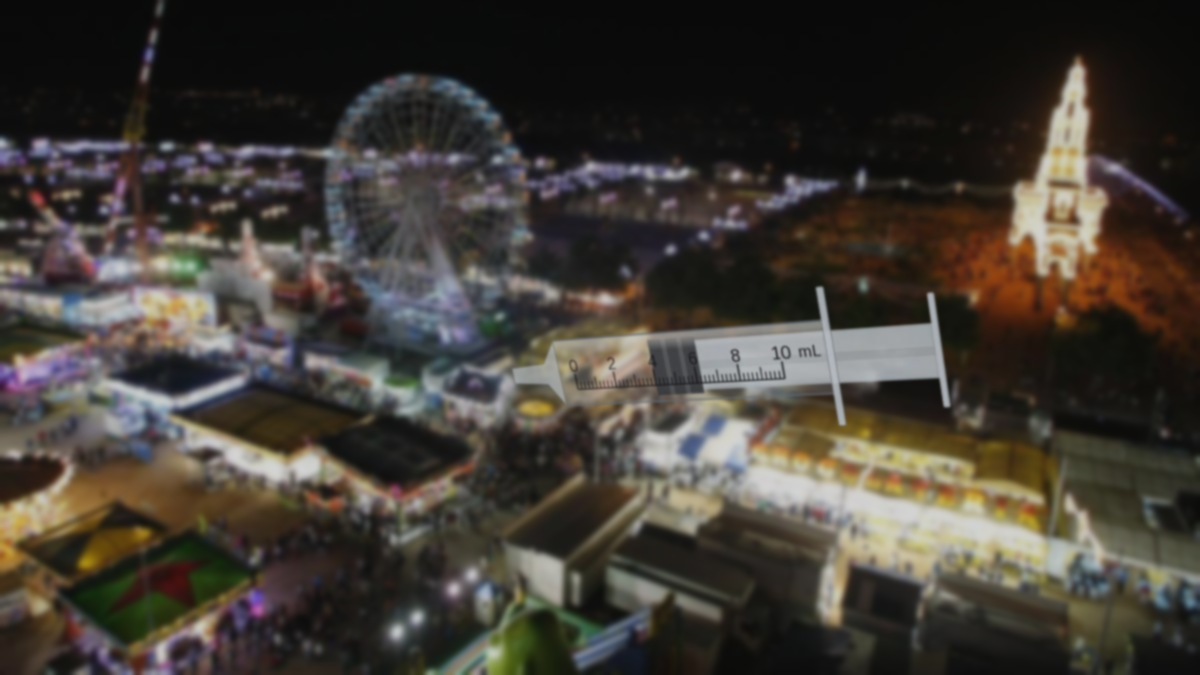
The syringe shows 4 mL
